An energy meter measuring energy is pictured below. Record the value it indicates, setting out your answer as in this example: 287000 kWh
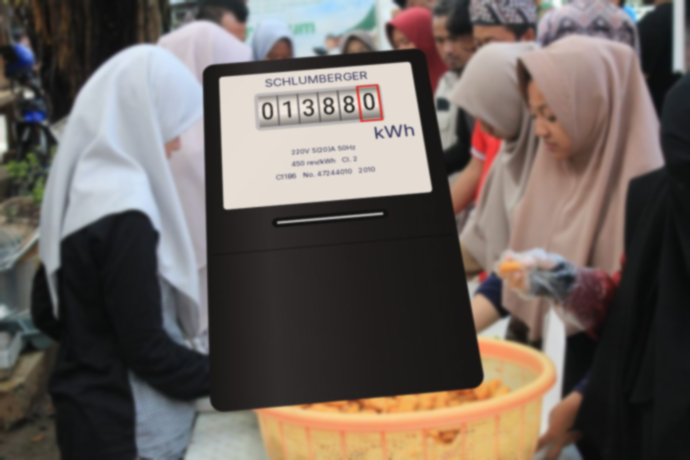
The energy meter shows 1388.0 kWh
